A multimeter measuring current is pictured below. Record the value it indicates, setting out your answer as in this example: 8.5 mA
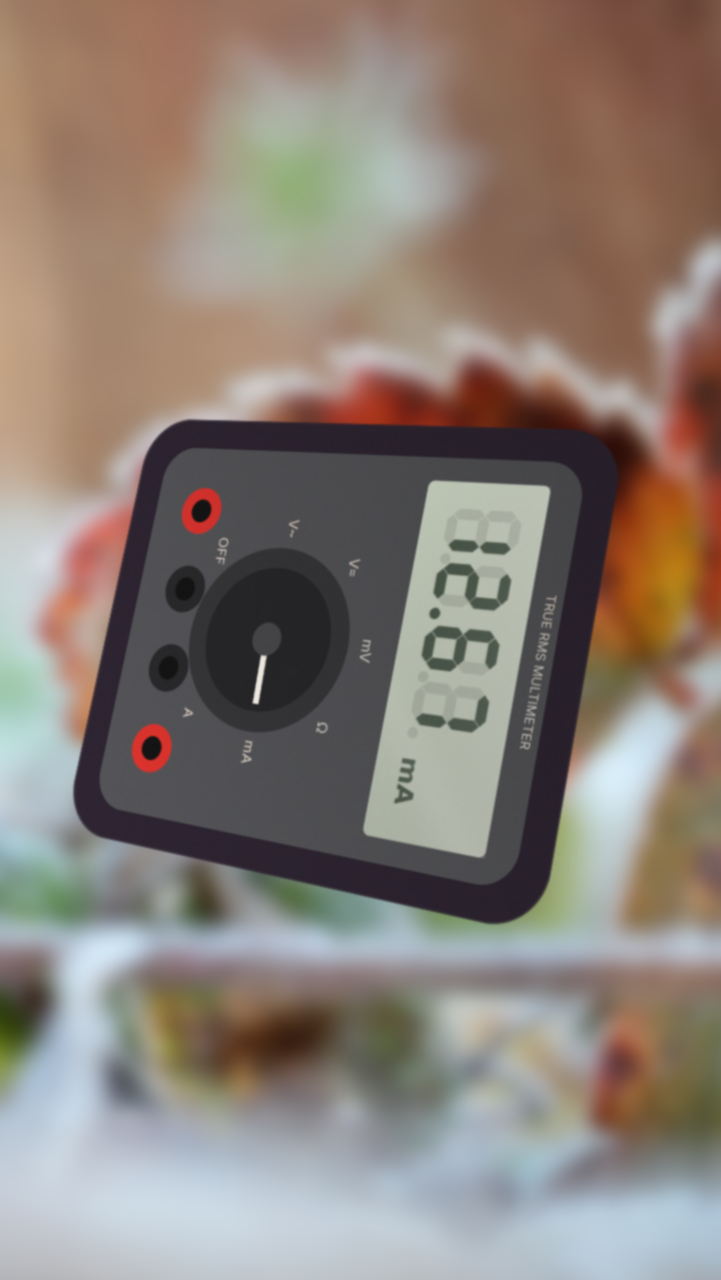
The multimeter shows 12.67 mA
